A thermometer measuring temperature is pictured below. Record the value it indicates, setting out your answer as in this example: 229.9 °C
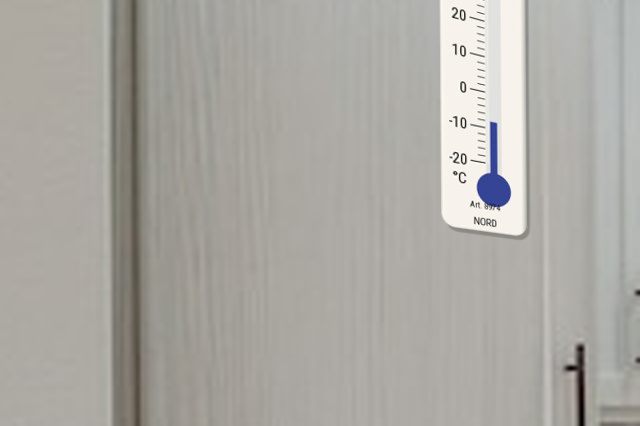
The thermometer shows -8 °C
